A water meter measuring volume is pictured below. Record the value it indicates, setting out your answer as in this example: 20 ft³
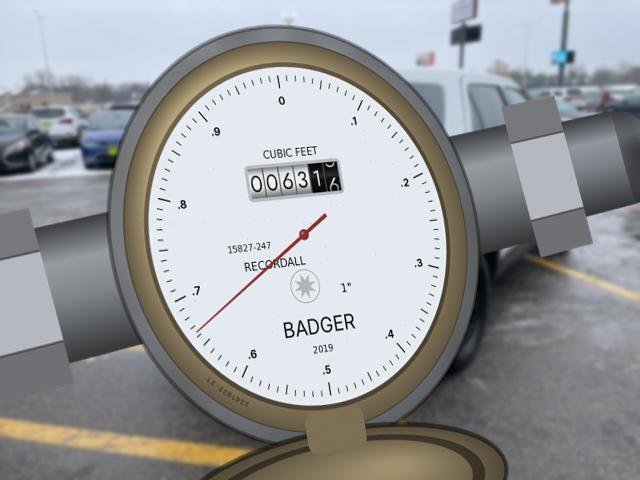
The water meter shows 6315.66 ft³
